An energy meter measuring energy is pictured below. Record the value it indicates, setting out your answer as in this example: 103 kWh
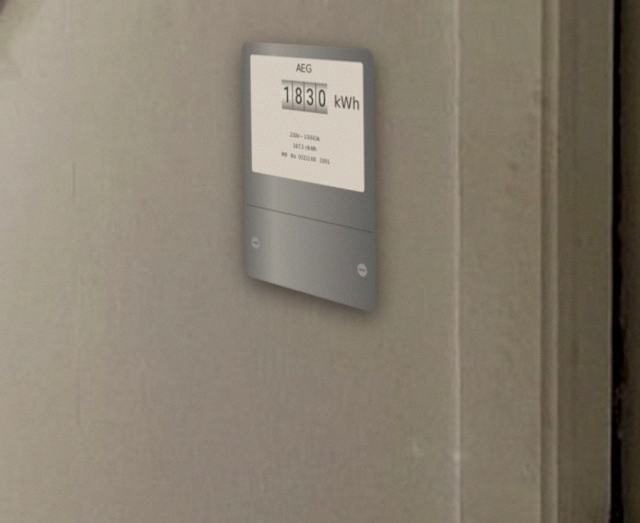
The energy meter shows 1830 kWh
